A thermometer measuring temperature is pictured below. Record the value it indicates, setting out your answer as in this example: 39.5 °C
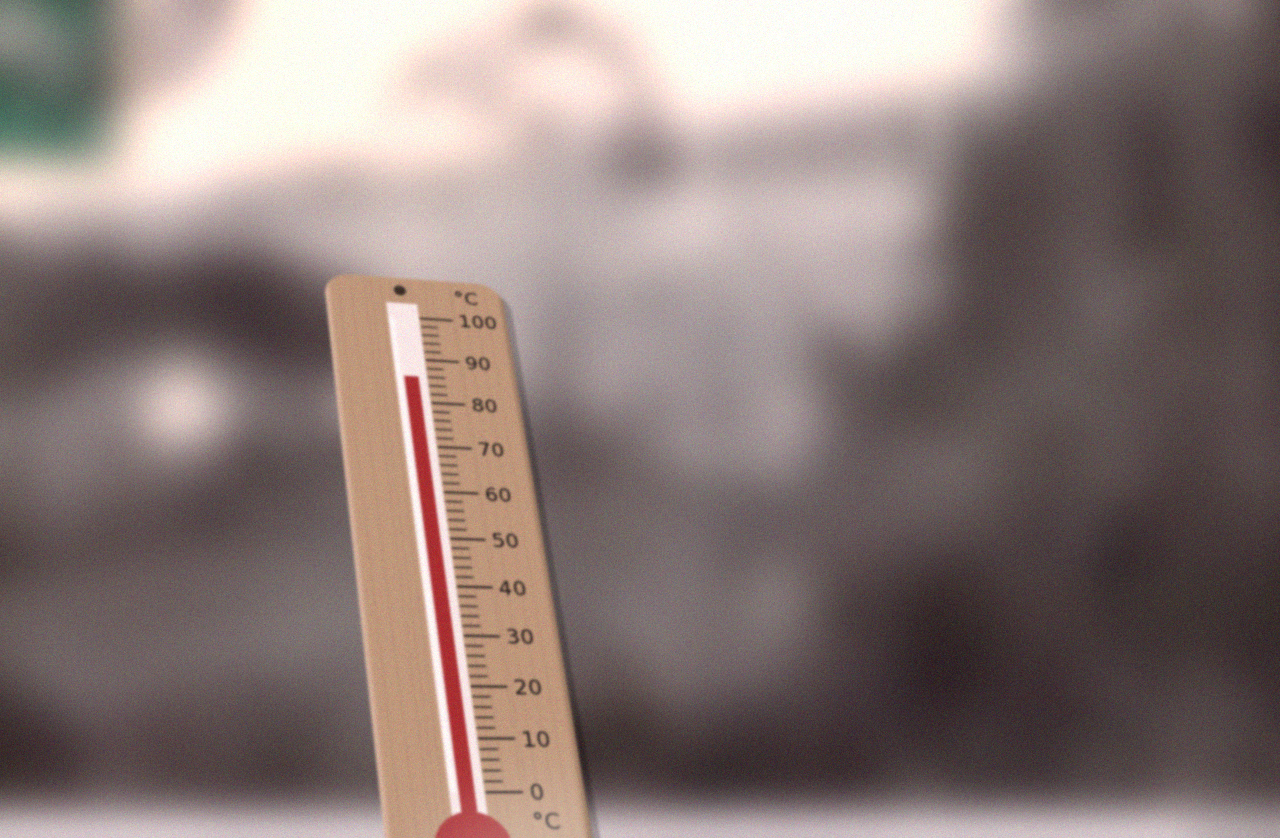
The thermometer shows 86 °C
